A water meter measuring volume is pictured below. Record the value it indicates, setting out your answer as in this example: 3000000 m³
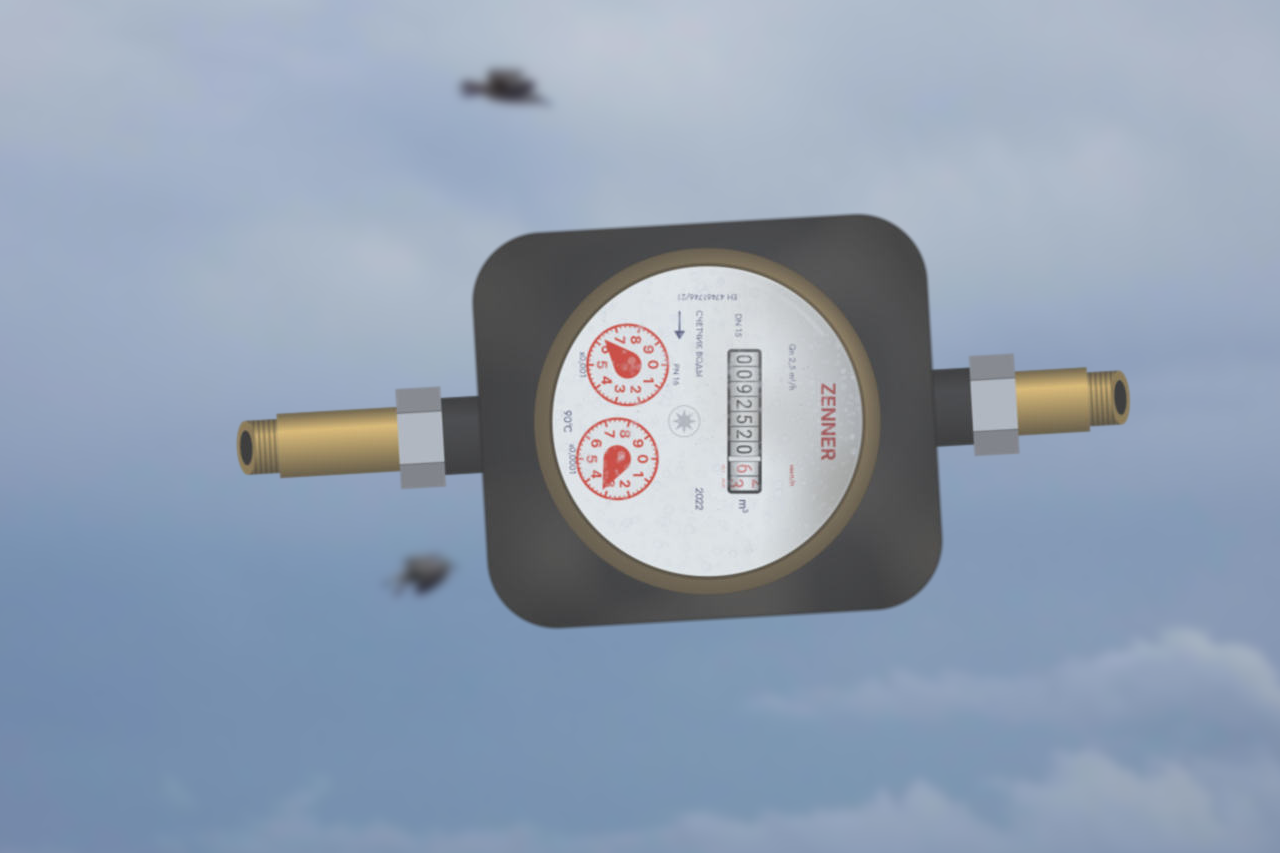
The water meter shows 92520.6263 m³
